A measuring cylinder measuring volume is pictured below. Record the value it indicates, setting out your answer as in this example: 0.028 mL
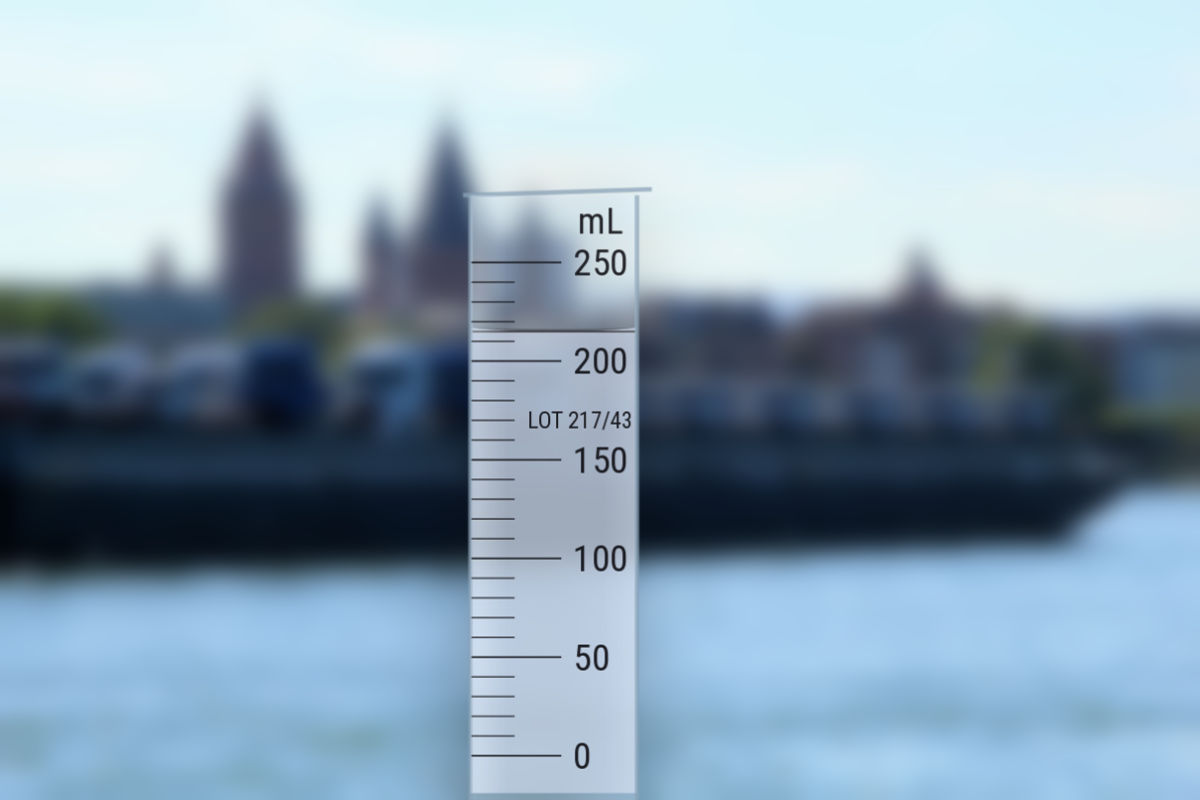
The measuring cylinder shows 215 mL
